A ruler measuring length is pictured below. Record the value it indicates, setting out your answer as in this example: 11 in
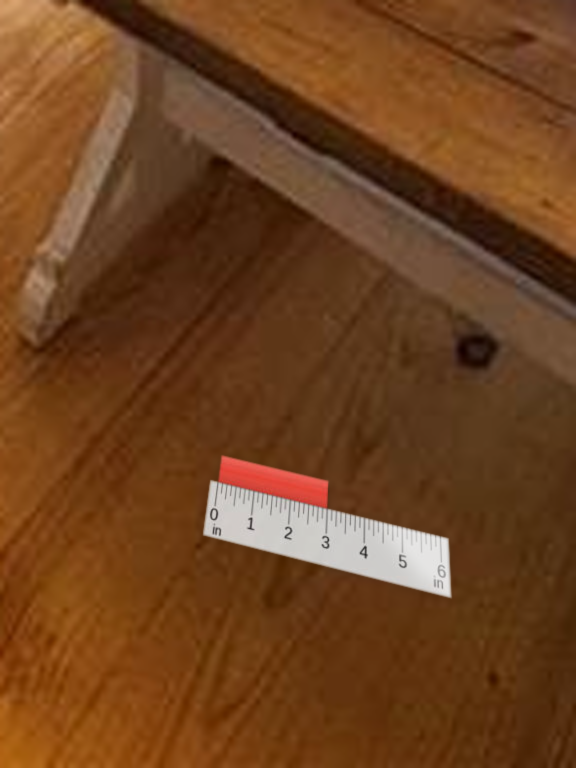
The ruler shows 3 in
